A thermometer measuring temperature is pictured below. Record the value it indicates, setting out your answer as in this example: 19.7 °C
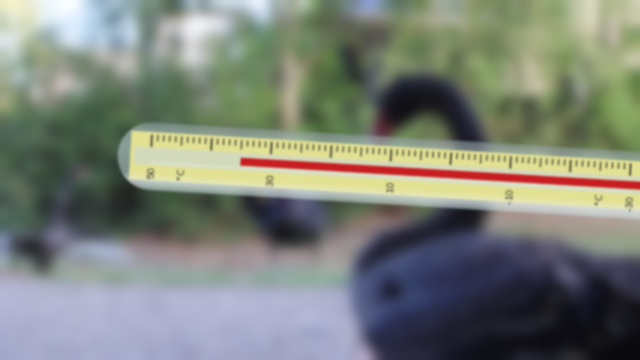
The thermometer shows 35 °C
